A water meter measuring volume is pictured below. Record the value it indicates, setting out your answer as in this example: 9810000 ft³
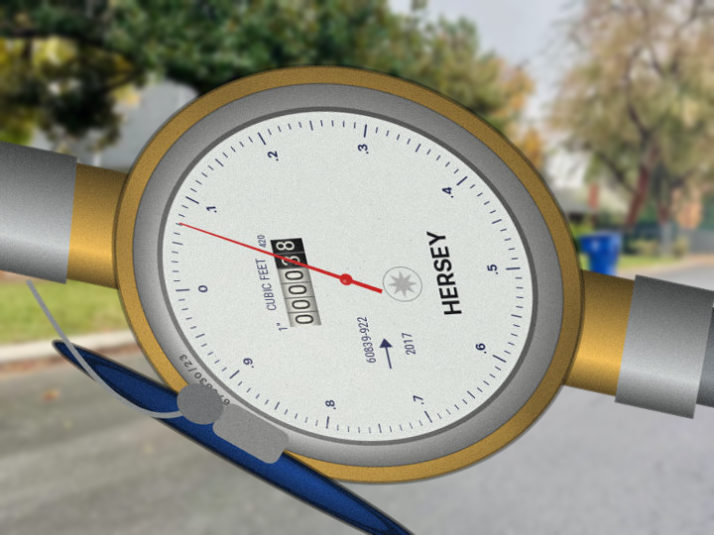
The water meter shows 38.07 ft³
